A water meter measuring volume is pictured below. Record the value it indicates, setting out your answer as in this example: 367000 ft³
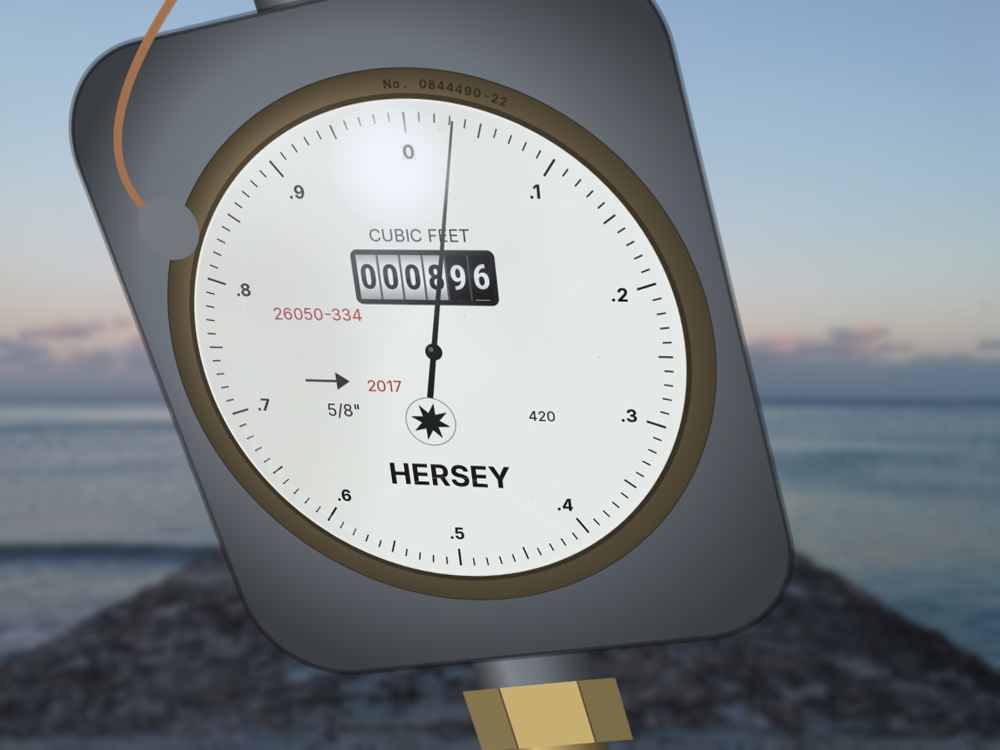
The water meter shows 896.03 ft³
